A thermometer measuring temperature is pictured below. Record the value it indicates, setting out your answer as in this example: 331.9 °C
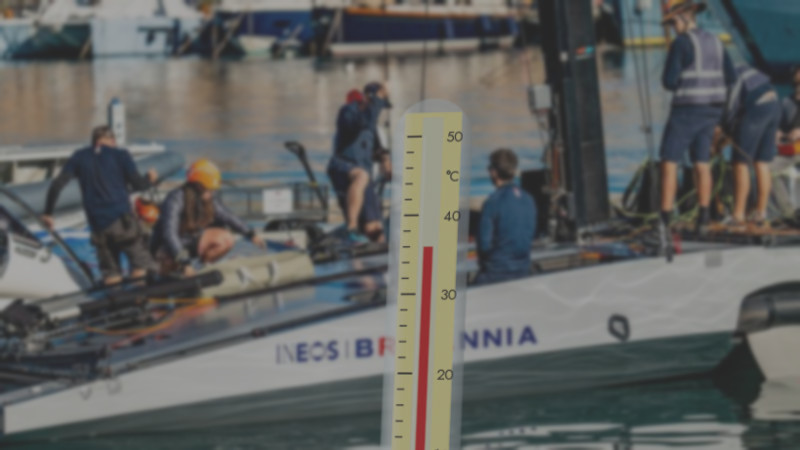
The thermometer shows 36 °C
